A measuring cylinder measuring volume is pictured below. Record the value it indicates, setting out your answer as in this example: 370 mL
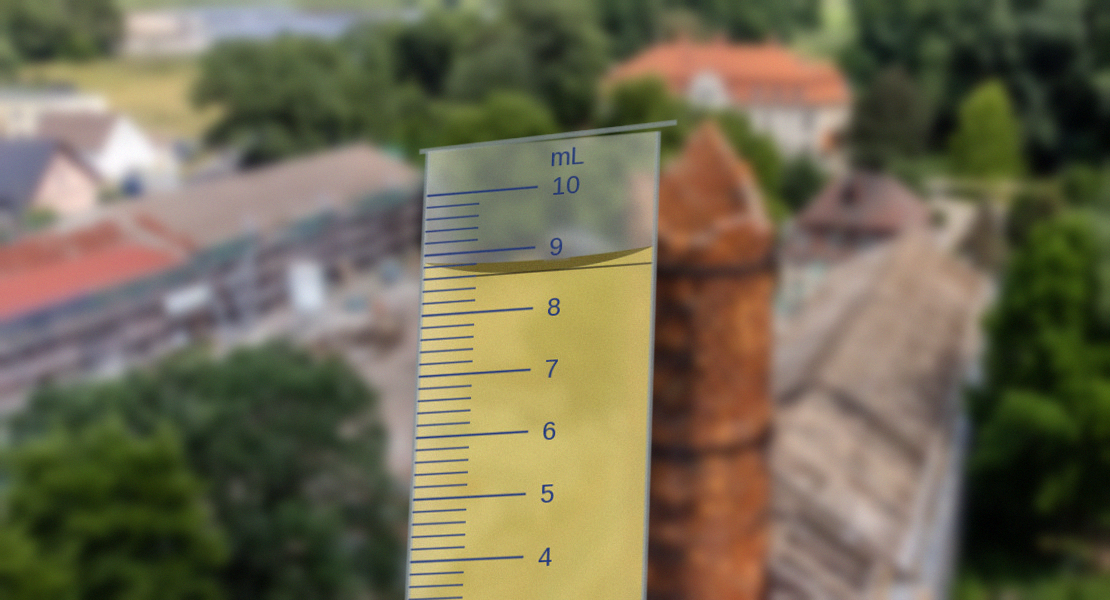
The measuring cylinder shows 8.6 mL
